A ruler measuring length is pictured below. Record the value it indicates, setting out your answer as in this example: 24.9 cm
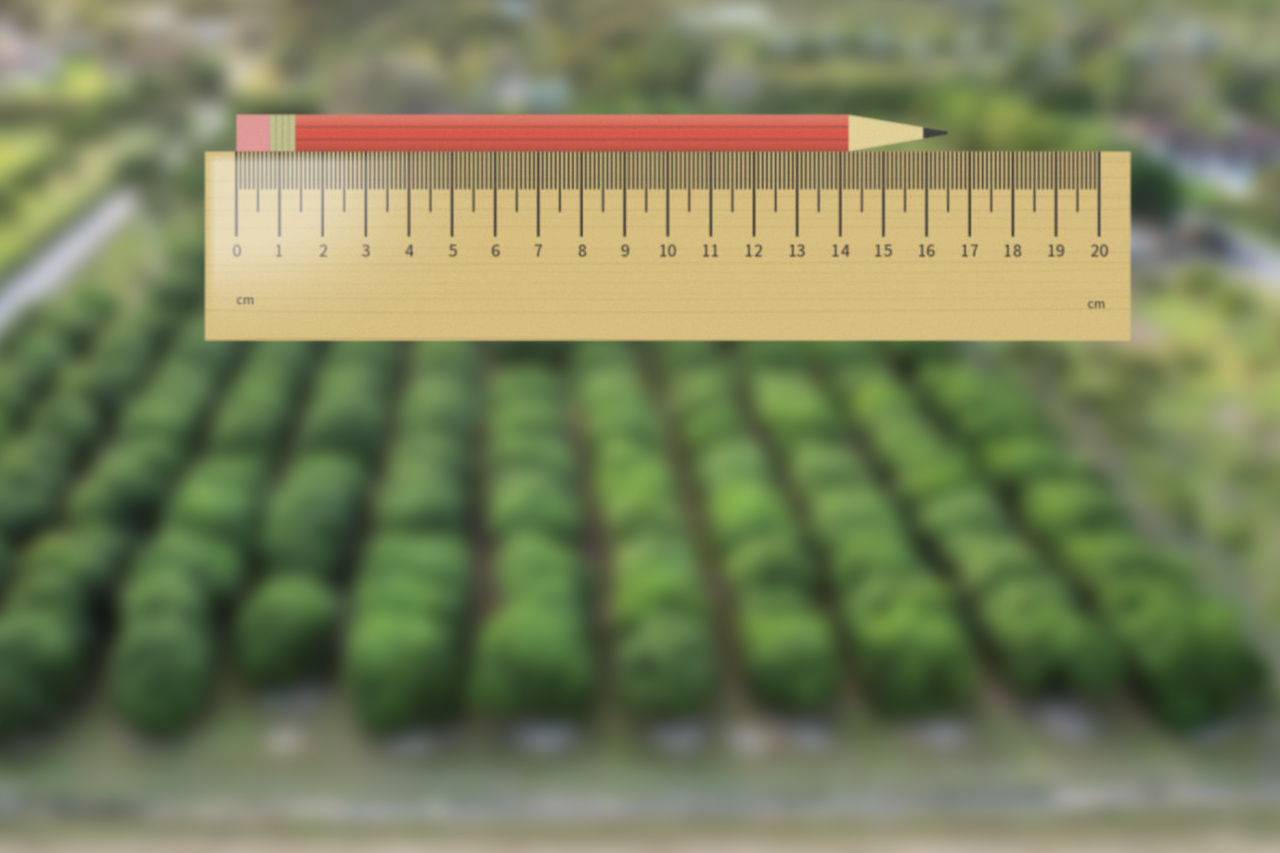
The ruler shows 16.5 cm
